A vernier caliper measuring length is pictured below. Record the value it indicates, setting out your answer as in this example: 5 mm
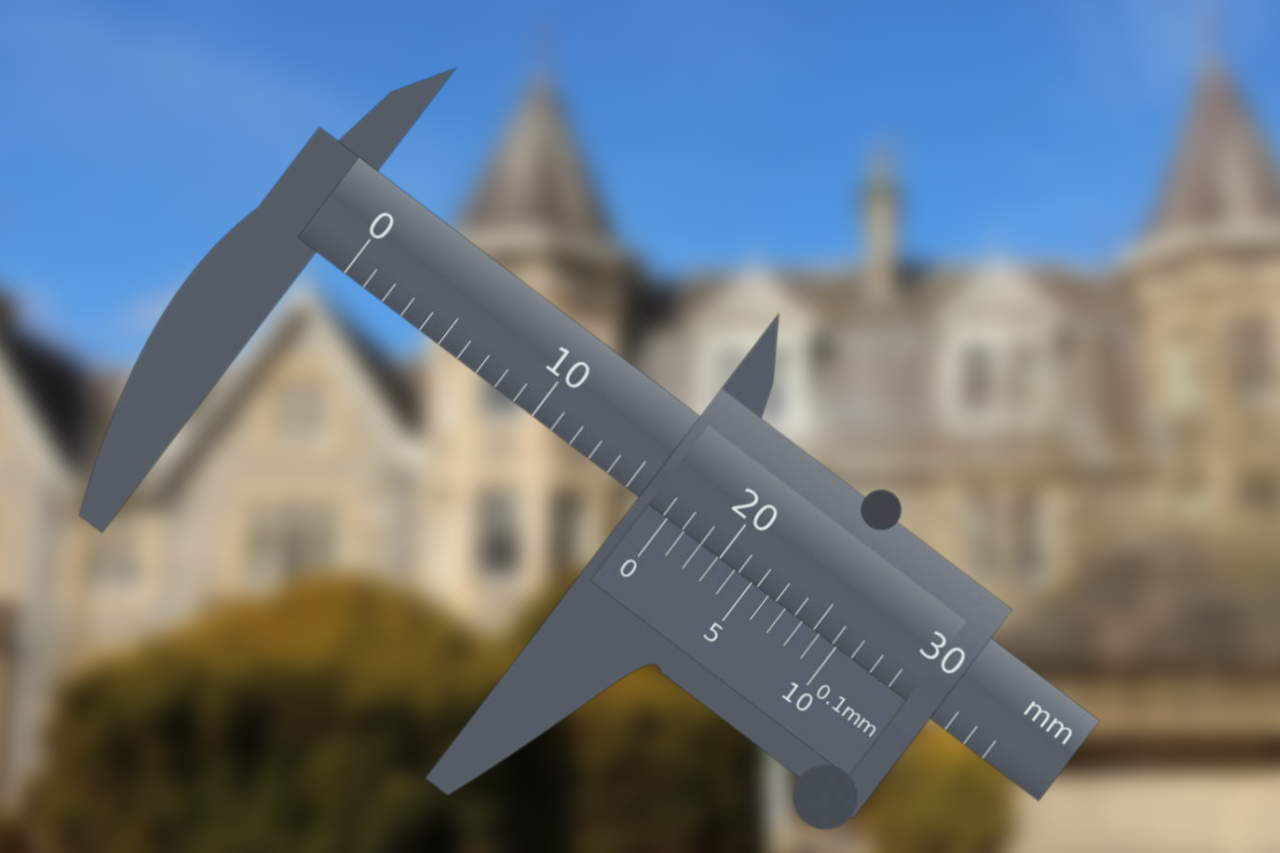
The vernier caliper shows 17.2 mm
